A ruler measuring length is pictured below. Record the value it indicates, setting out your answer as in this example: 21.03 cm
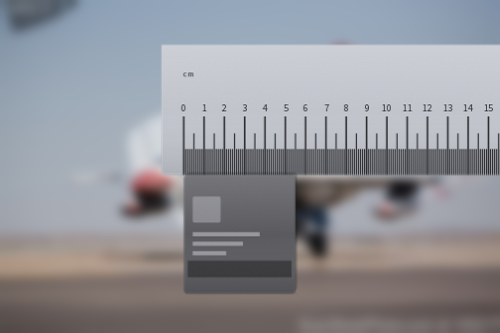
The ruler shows 5.5 cm
